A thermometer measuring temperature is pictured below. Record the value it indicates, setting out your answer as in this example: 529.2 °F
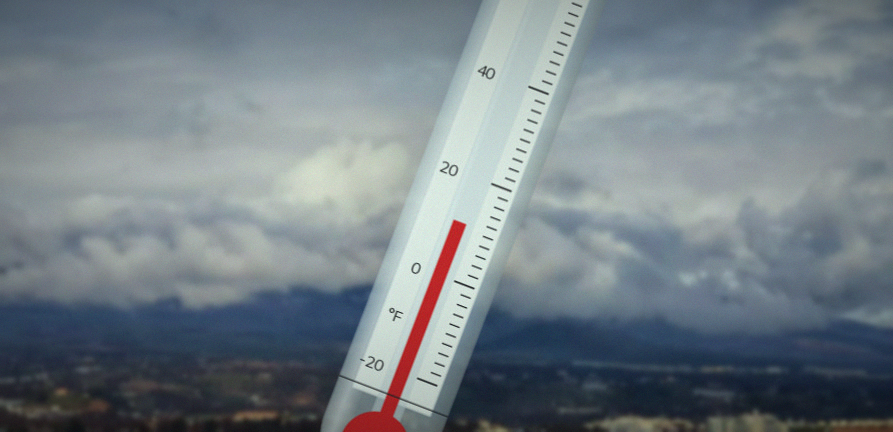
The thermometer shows 11 °F
